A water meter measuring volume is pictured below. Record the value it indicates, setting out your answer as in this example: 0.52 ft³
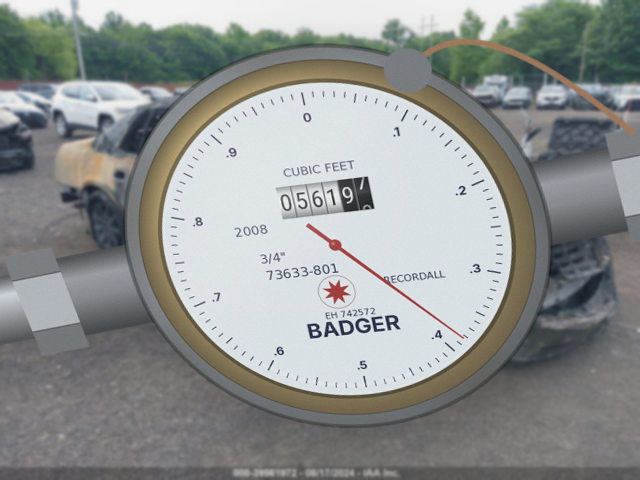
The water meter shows 56197.38 ft³
